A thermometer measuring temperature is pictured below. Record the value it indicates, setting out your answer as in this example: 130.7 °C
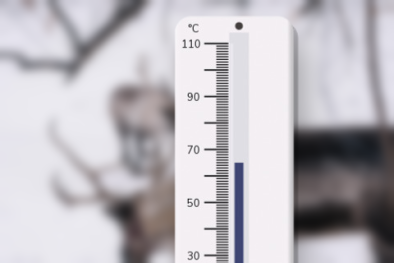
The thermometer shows 65 °C
